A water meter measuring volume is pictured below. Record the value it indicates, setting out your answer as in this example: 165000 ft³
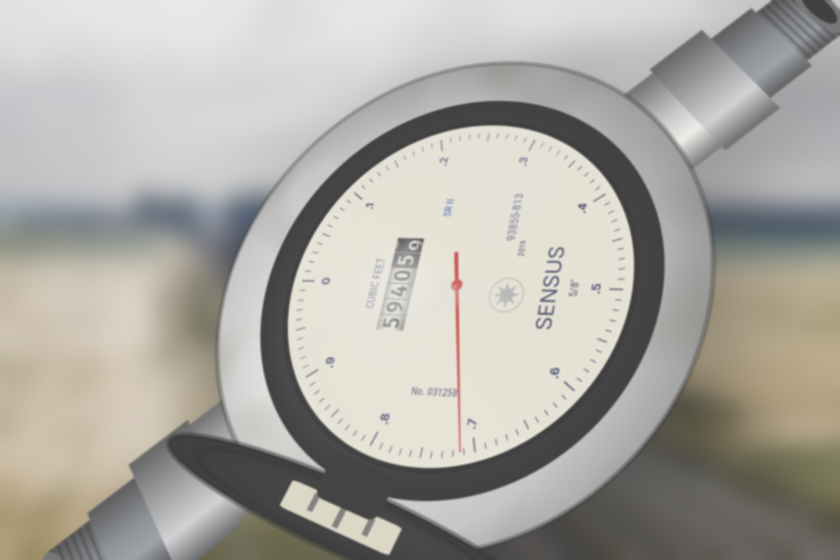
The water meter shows 594058.71 ft³
